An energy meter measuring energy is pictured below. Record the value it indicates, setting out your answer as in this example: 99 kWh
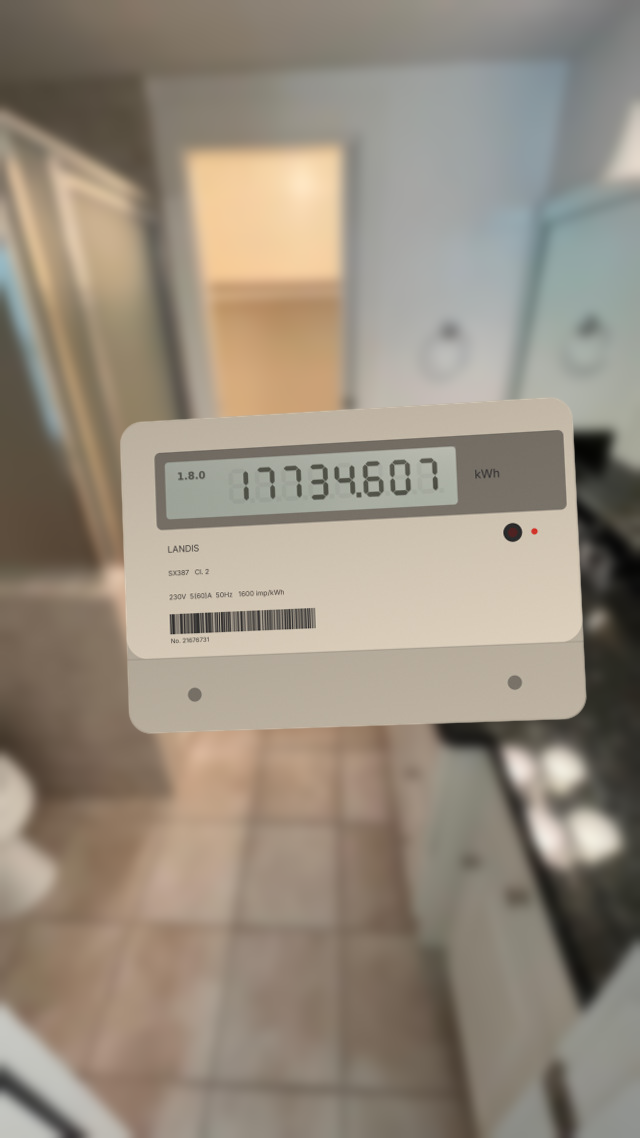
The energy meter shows 17734.607 kWh
